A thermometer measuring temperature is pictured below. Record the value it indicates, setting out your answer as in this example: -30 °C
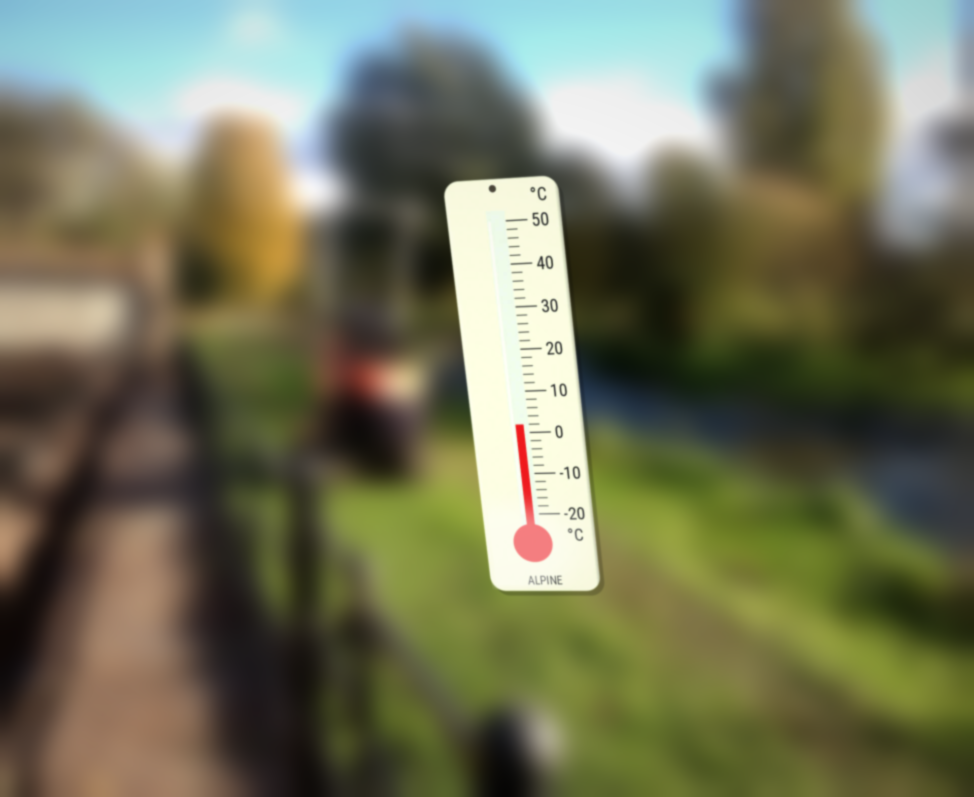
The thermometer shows 2 °C
